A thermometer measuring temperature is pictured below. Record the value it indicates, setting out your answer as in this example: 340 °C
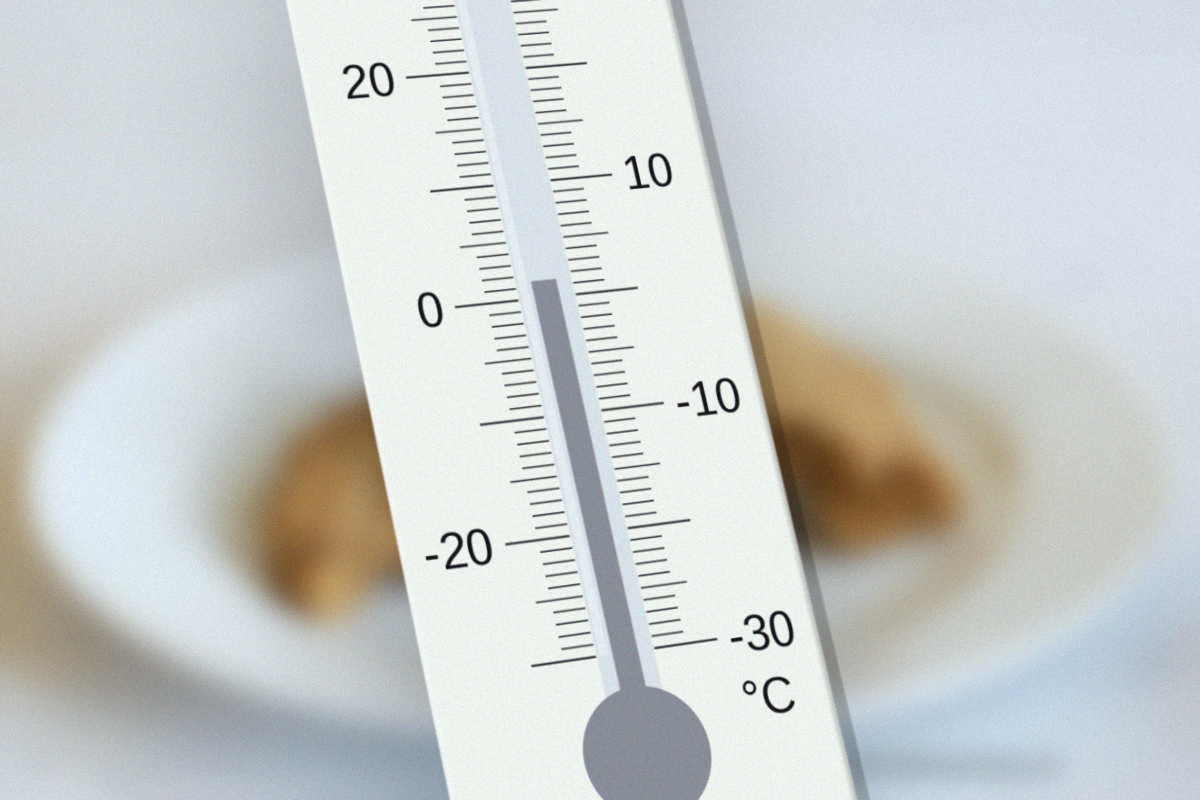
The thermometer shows 1.5 °C
